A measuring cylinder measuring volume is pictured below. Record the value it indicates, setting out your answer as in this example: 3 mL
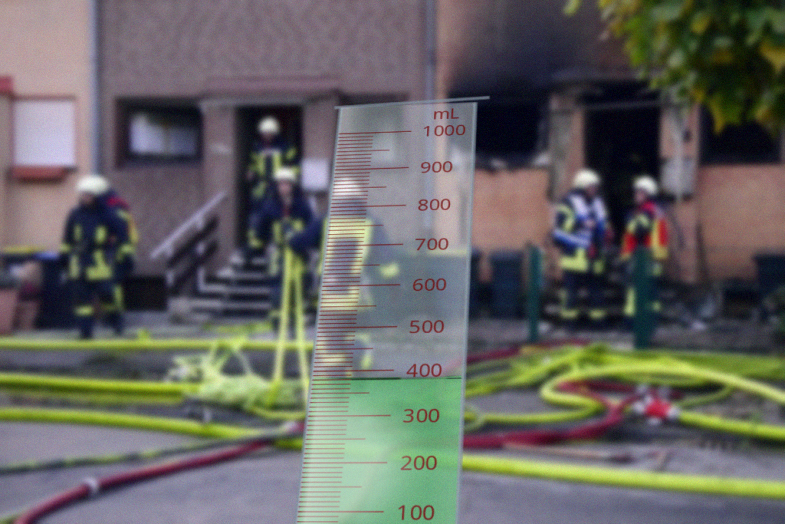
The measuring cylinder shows 380 mL
